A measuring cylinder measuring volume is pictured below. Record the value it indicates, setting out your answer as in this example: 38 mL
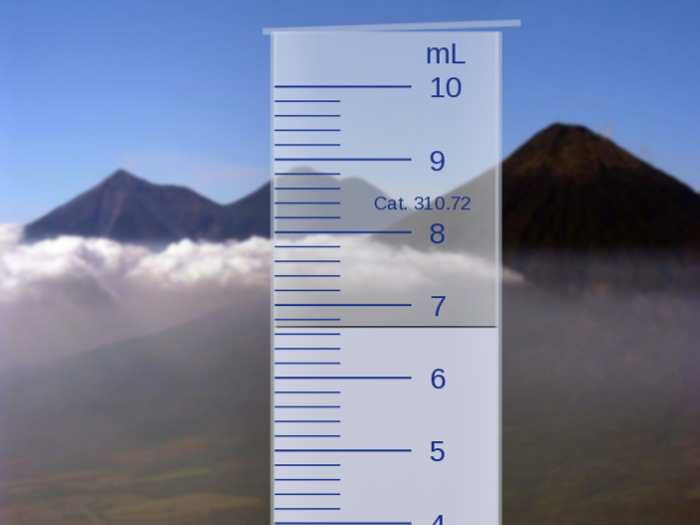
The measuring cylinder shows 6.7 mL
